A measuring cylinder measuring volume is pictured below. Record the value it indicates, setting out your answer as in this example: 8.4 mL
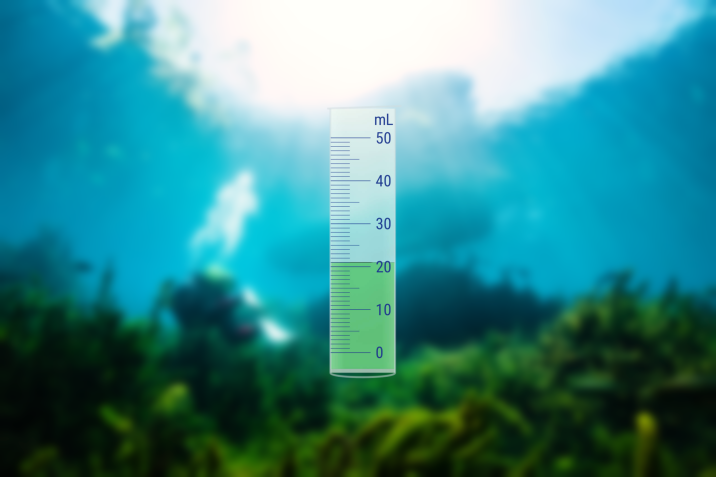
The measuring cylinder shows 21 mL
